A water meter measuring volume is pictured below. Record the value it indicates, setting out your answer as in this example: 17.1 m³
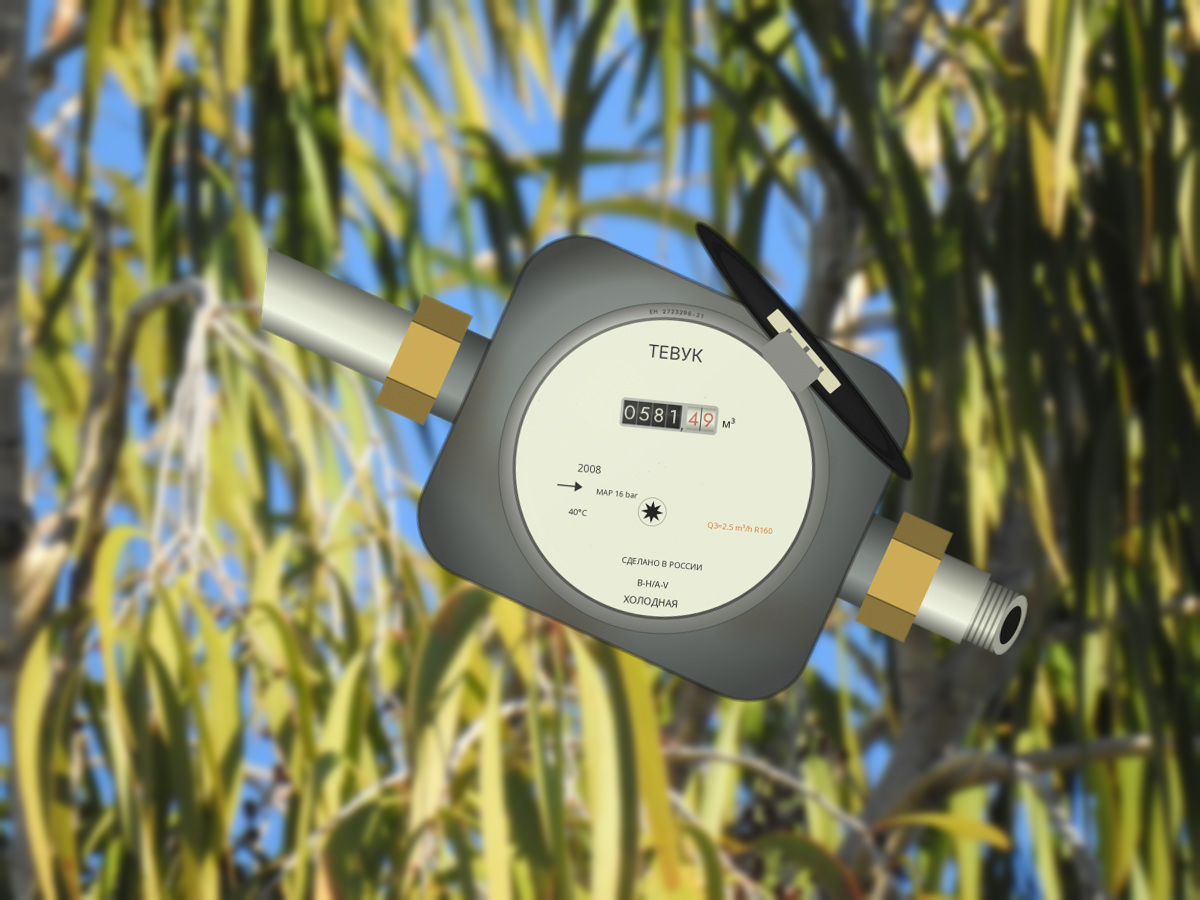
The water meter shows 581.49 m³
